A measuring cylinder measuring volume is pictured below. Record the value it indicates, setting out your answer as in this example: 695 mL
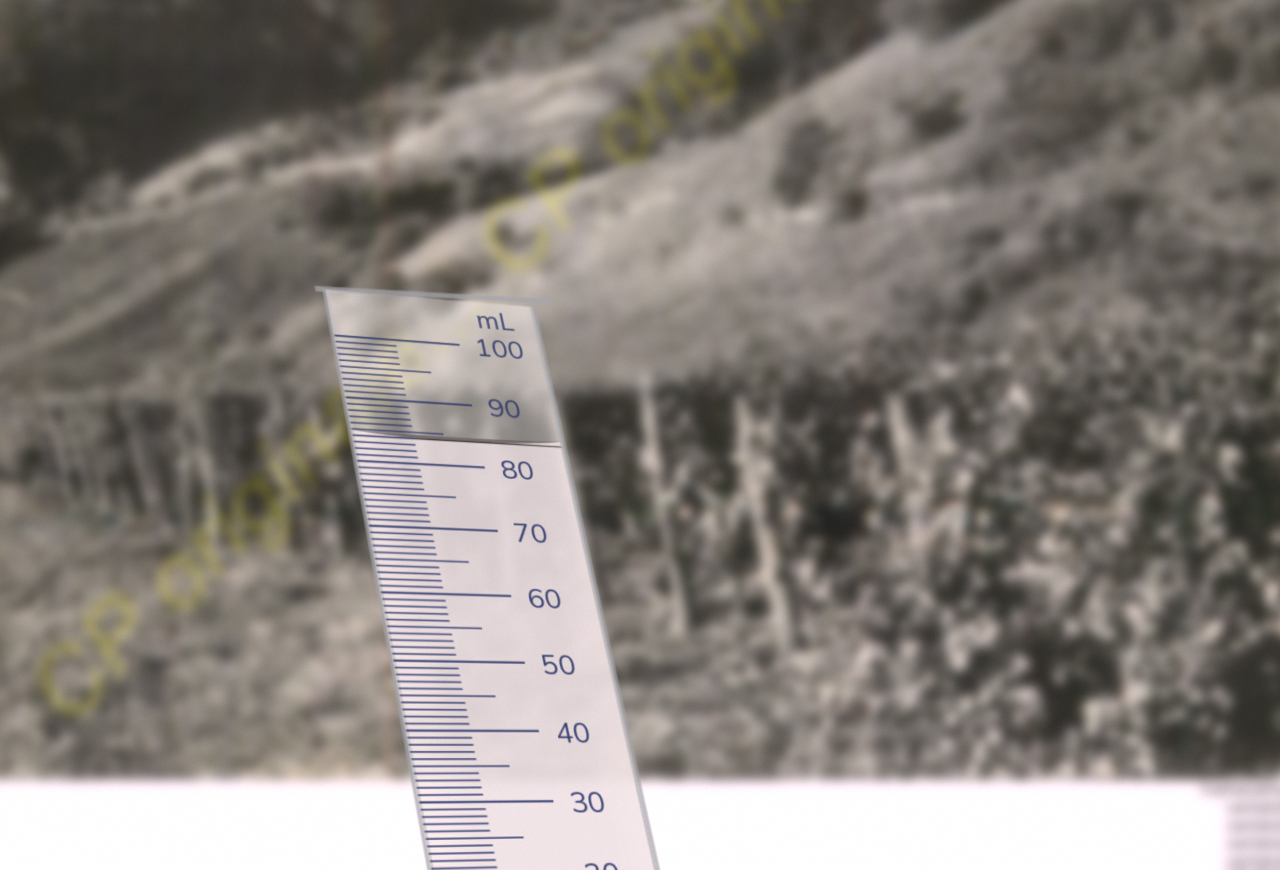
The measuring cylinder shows 84 mL
